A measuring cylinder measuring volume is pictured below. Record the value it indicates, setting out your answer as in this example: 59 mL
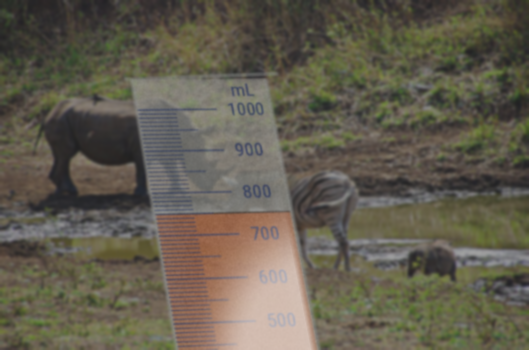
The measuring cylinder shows 750 mL
